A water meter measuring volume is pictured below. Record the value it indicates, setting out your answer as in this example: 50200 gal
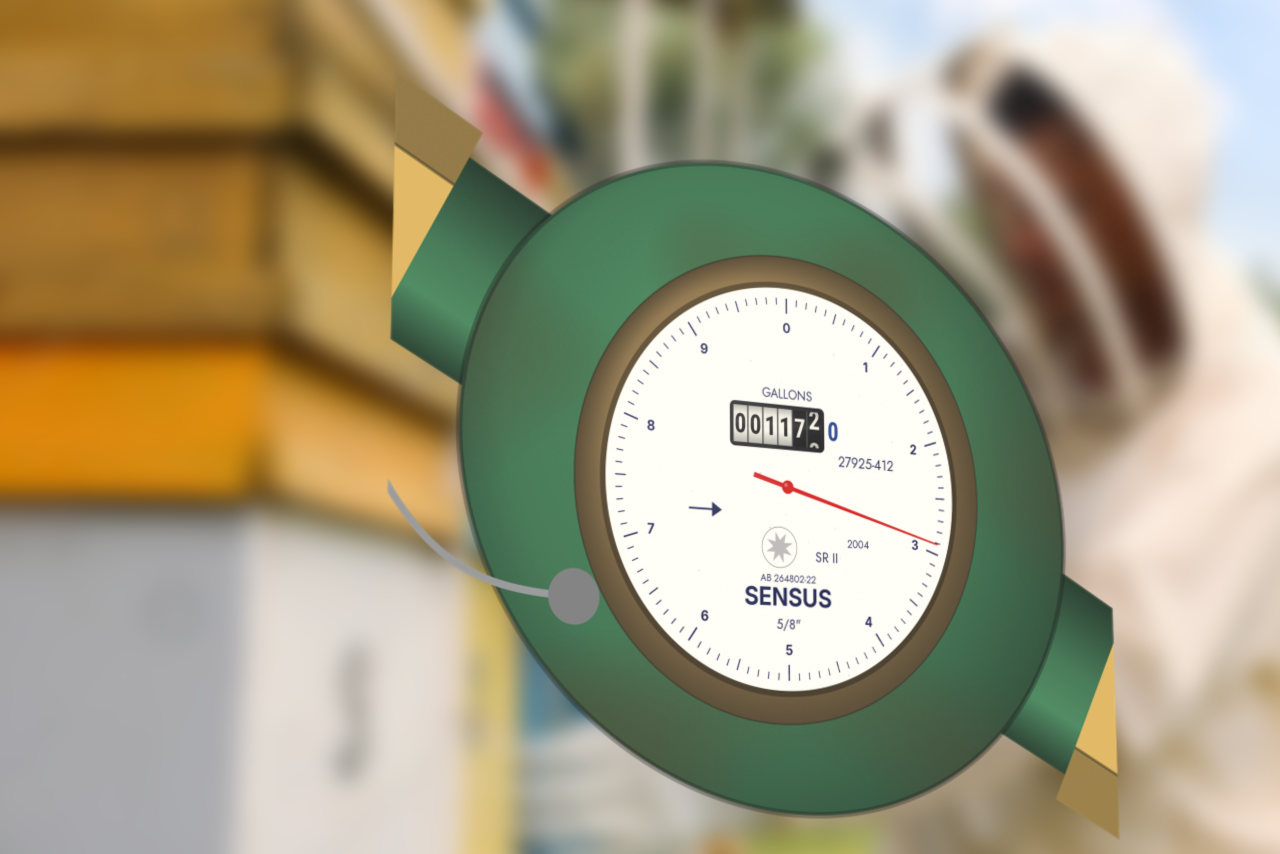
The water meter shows 11722.9 gal
